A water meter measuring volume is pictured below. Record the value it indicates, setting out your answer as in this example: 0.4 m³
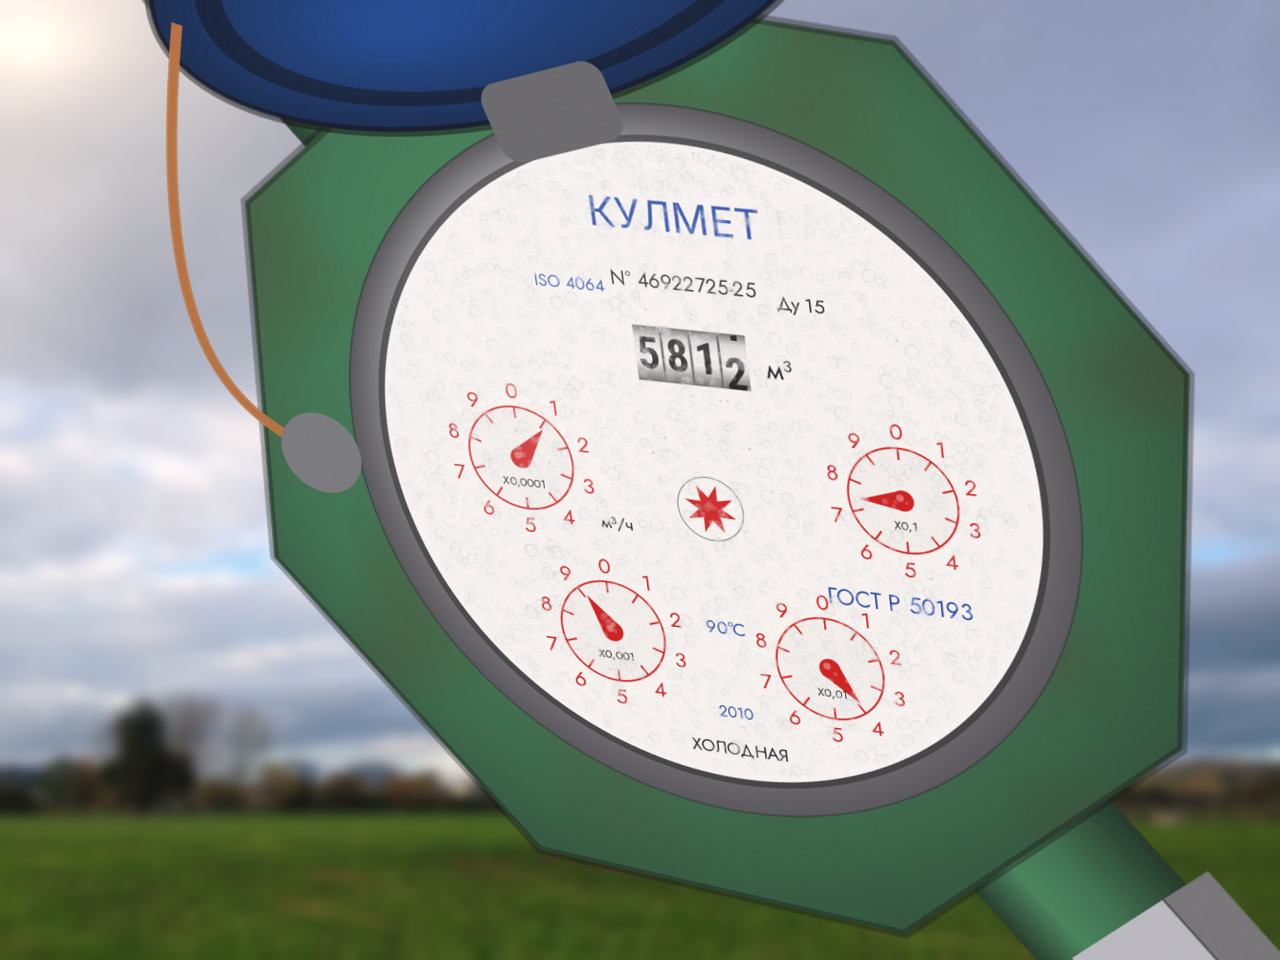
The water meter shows 5811.7391 m³
